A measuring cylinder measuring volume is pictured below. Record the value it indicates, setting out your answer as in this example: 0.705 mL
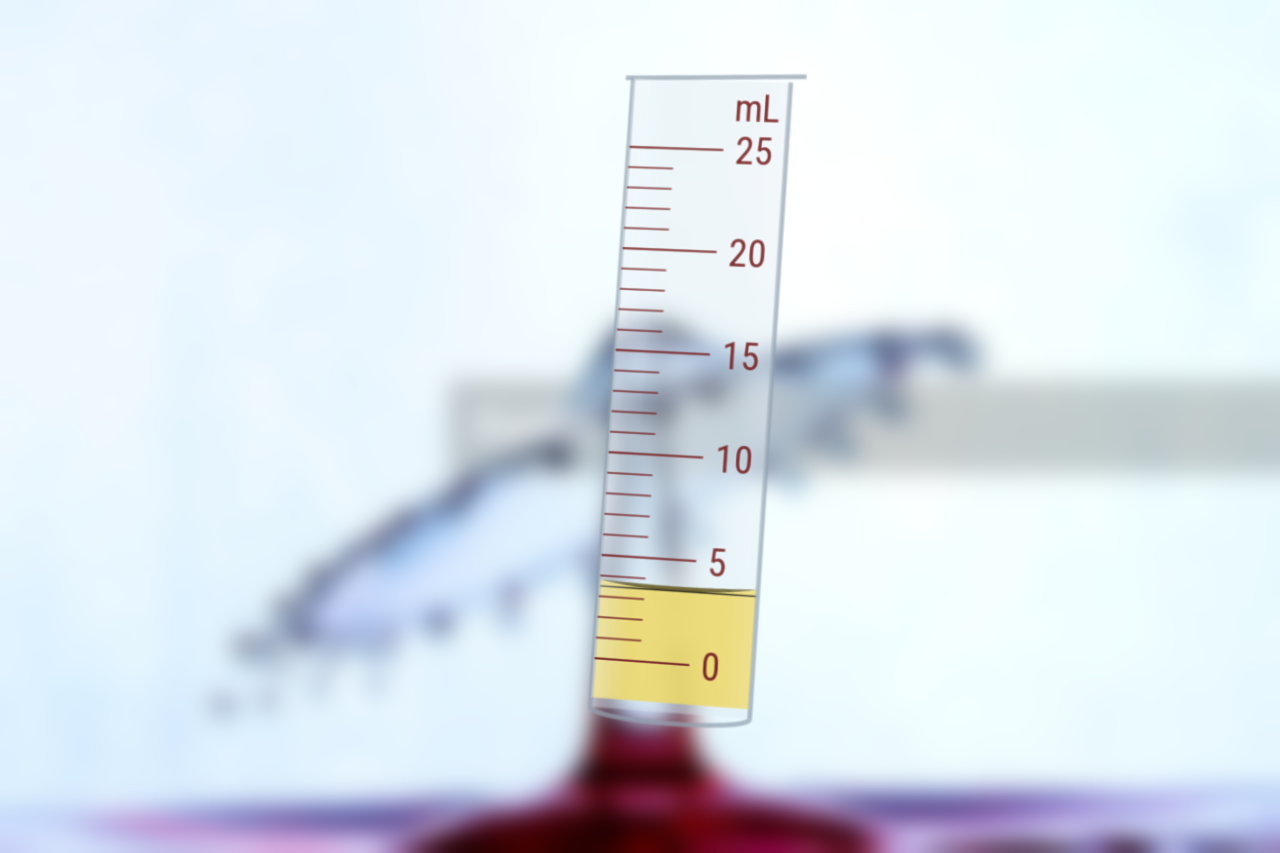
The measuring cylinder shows 3.5 mL
